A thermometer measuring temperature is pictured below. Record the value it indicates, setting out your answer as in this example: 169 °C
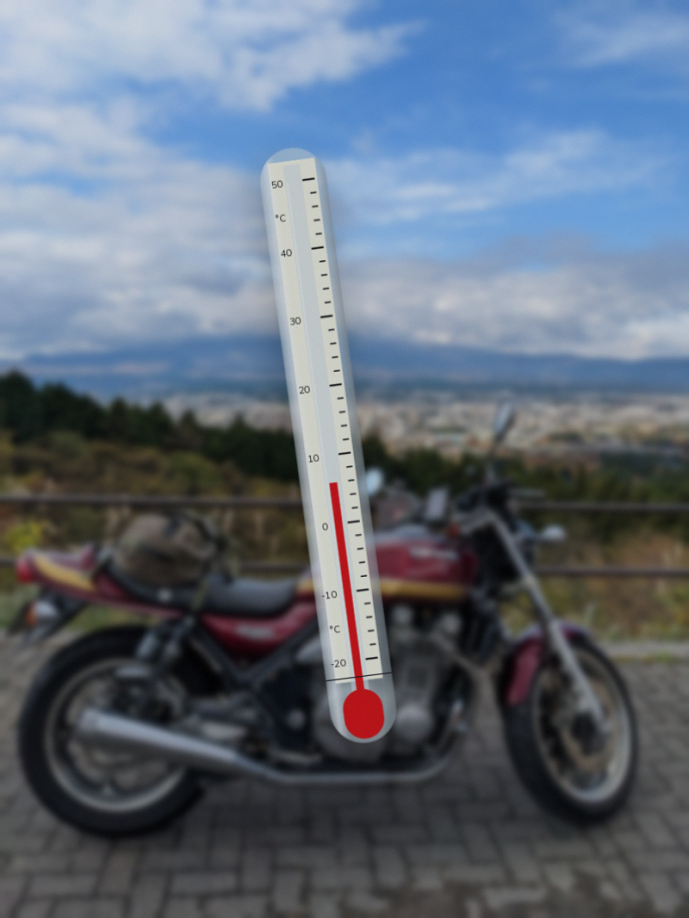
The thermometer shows 6 °C
